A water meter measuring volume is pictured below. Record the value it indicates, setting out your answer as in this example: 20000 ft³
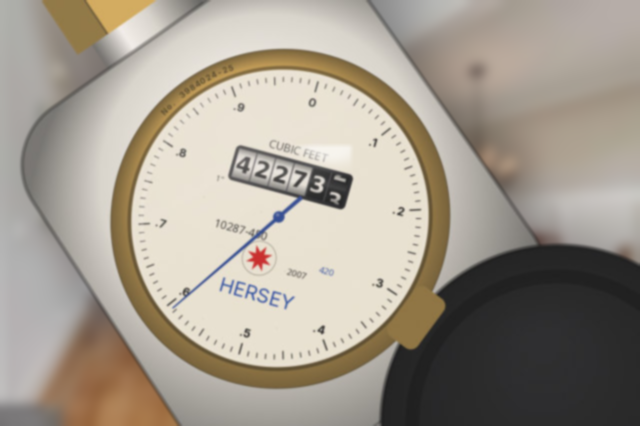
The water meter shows 422732.59 ft³
